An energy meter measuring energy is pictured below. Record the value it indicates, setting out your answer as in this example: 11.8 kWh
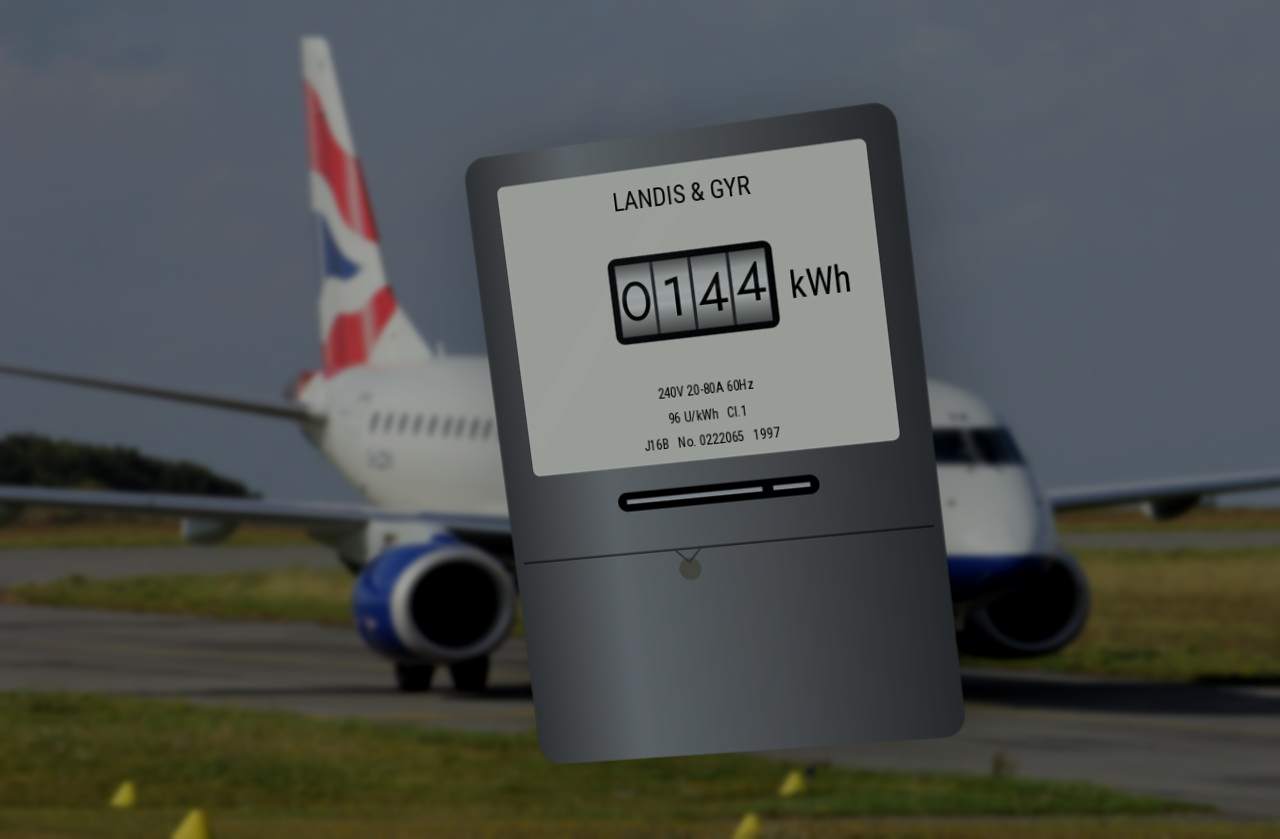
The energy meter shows 144 kWh
